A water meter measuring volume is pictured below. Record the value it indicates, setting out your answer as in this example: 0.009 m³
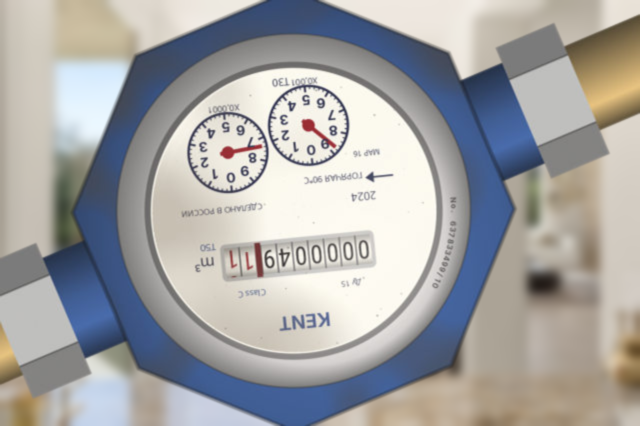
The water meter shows 49.1087 m³
